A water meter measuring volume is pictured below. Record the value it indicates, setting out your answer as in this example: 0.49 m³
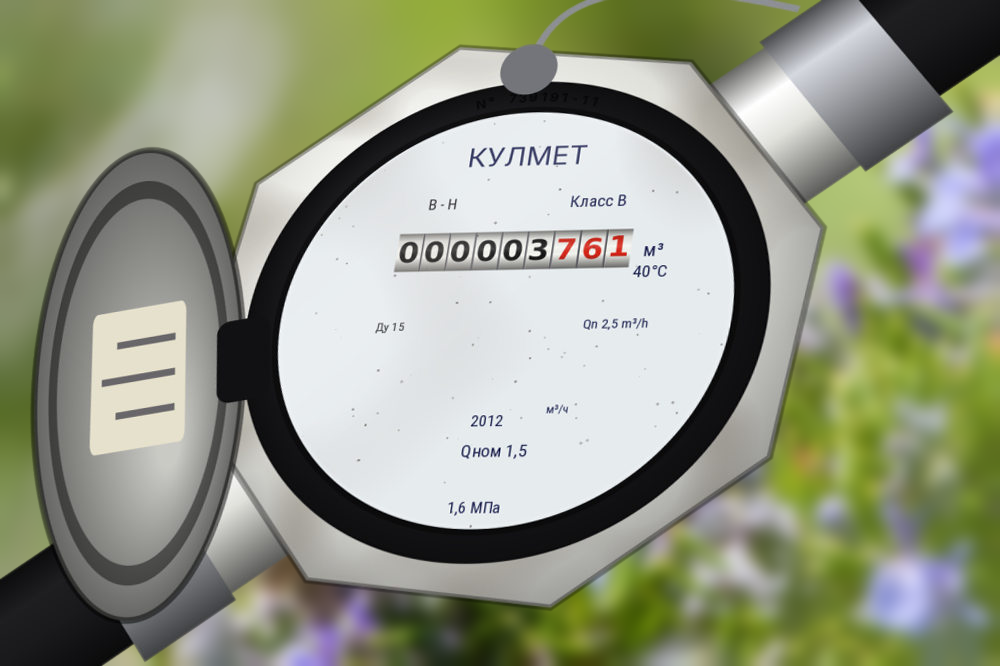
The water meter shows 3.761 m³
